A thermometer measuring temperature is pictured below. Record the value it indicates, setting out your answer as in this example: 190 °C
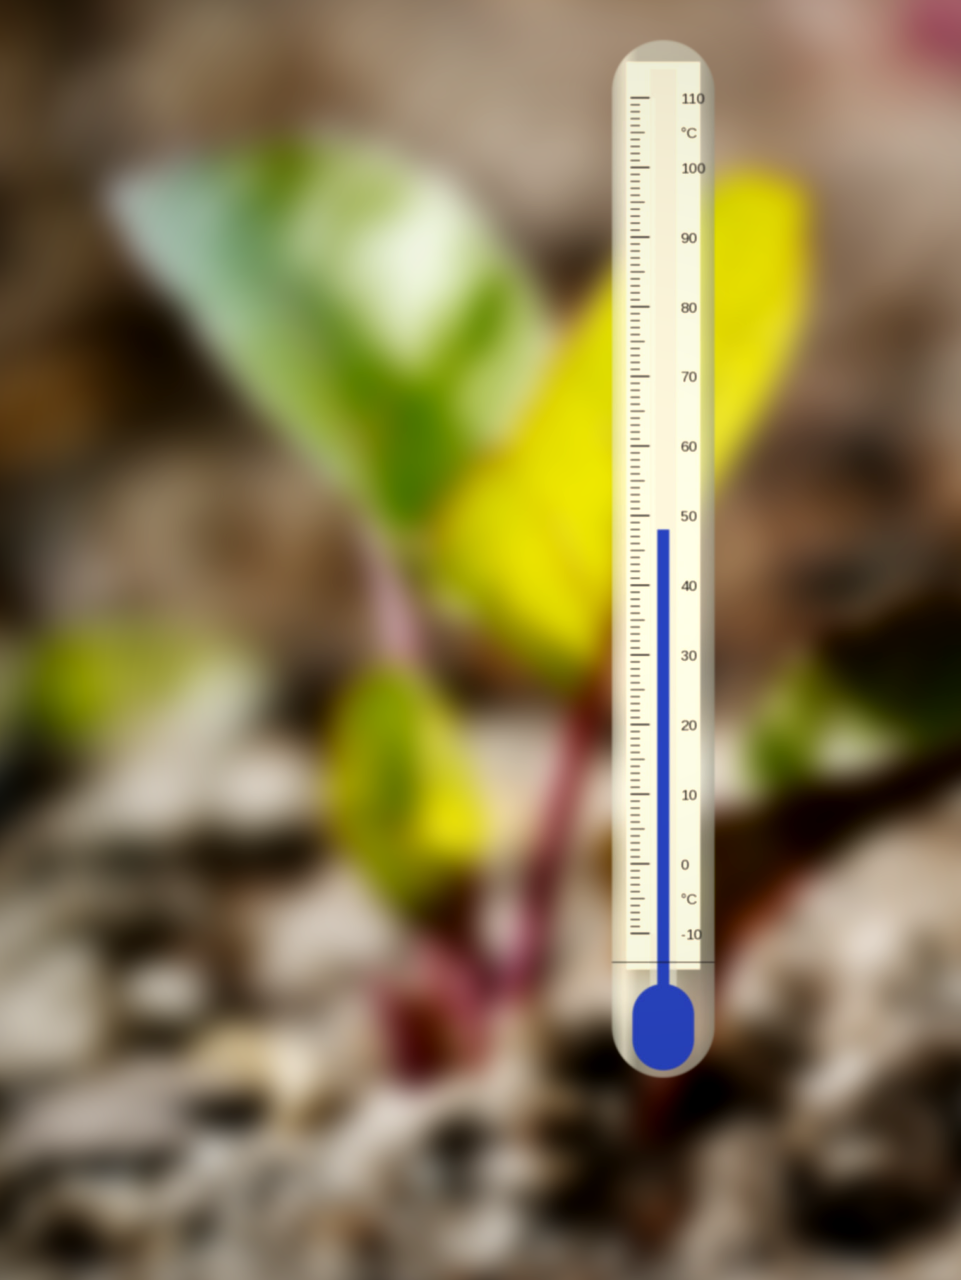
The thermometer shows 48 °C
